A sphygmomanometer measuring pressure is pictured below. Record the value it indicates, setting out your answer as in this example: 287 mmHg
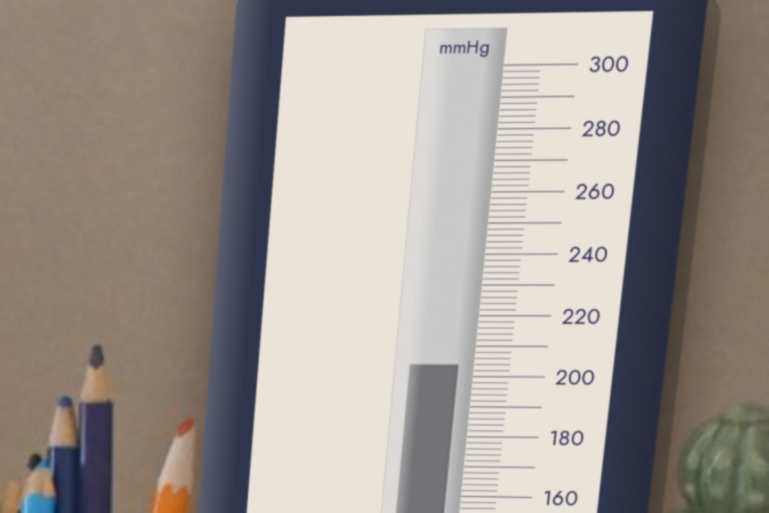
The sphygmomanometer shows 204 mmHg
